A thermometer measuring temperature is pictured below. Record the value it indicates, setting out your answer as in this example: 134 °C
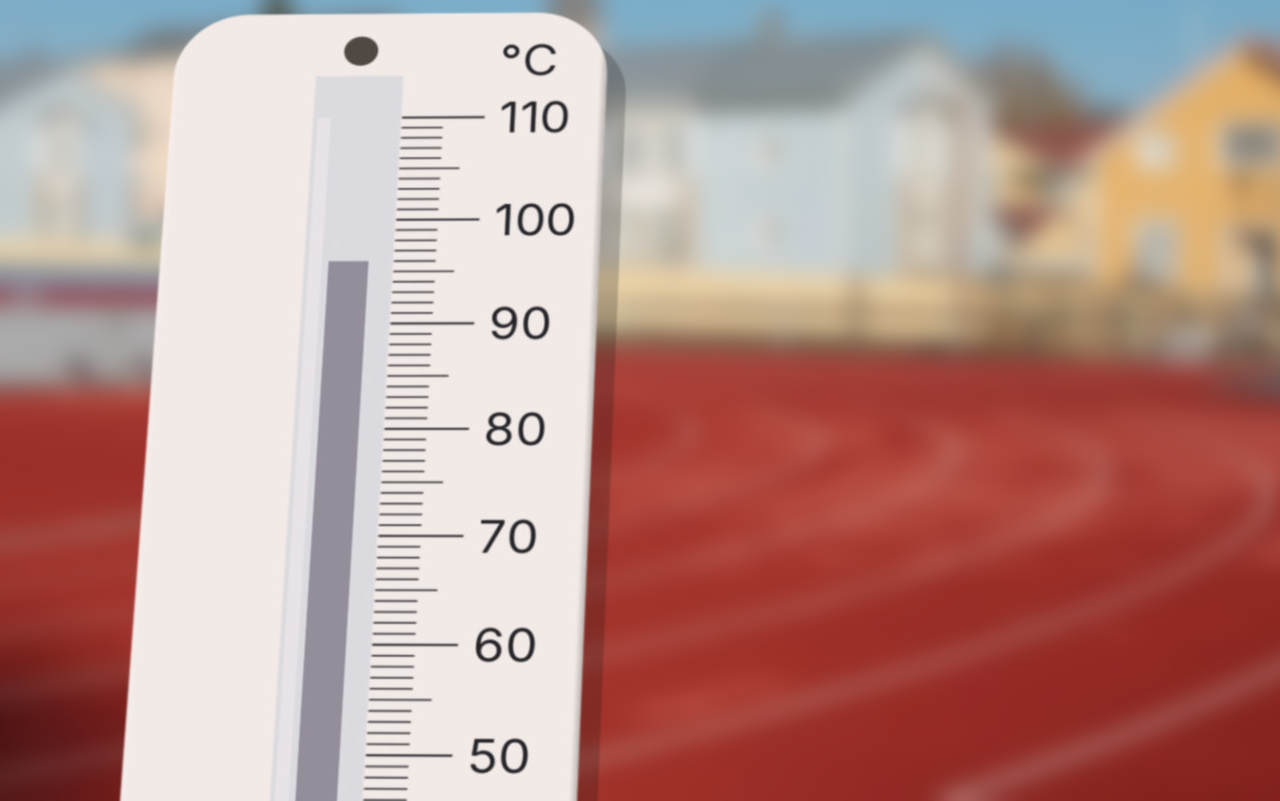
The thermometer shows 96 °C
